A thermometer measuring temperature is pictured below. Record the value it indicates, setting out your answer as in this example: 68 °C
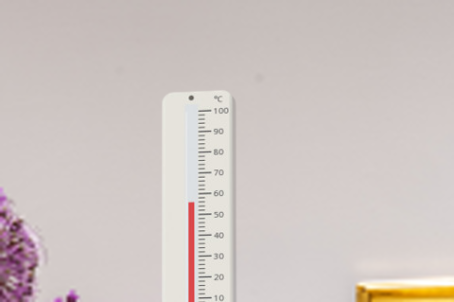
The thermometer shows 56 °C
